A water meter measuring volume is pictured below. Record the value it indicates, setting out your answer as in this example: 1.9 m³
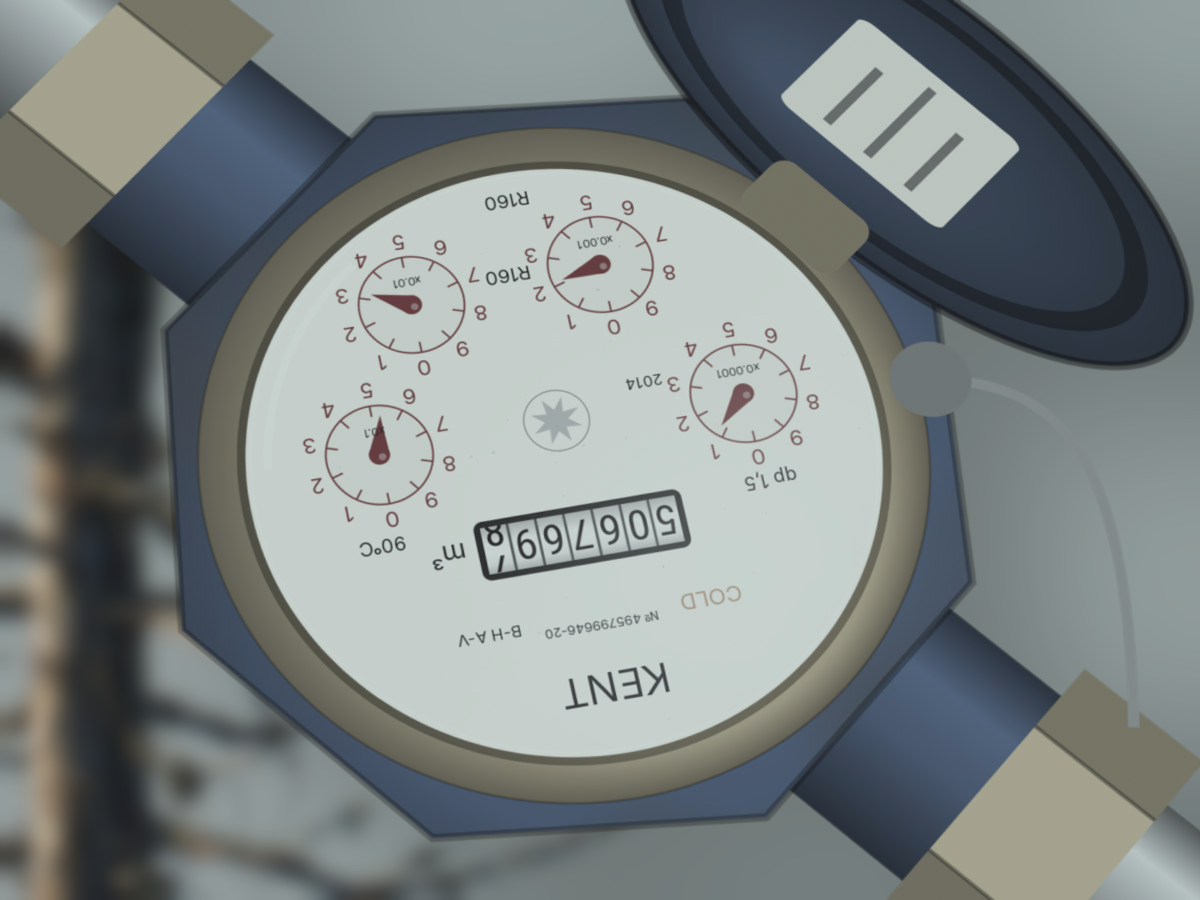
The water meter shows 5067697.5321 m³
